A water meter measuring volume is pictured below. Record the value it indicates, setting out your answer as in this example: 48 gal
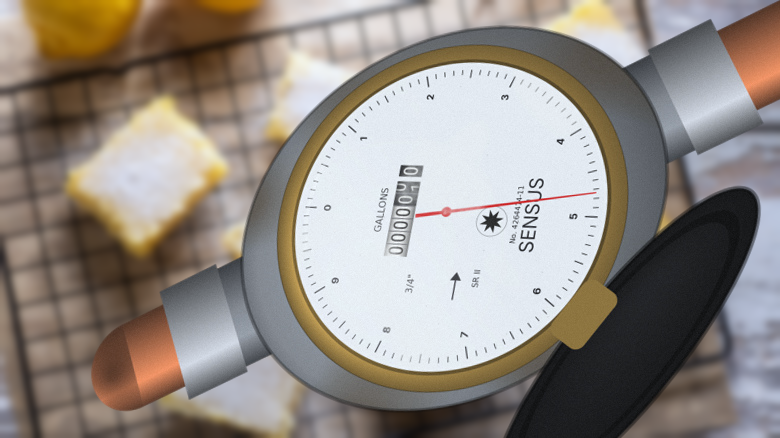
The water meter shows 4.7 gal
